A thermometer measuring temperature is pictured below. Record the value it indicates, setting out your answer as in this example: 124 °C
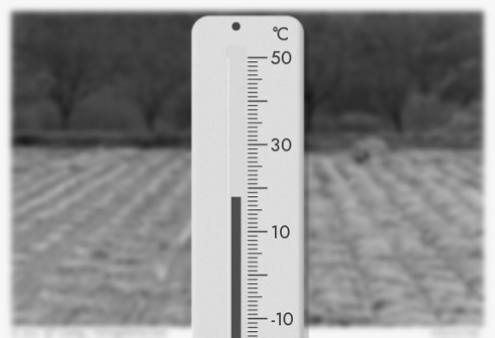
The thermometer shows 18 °C
